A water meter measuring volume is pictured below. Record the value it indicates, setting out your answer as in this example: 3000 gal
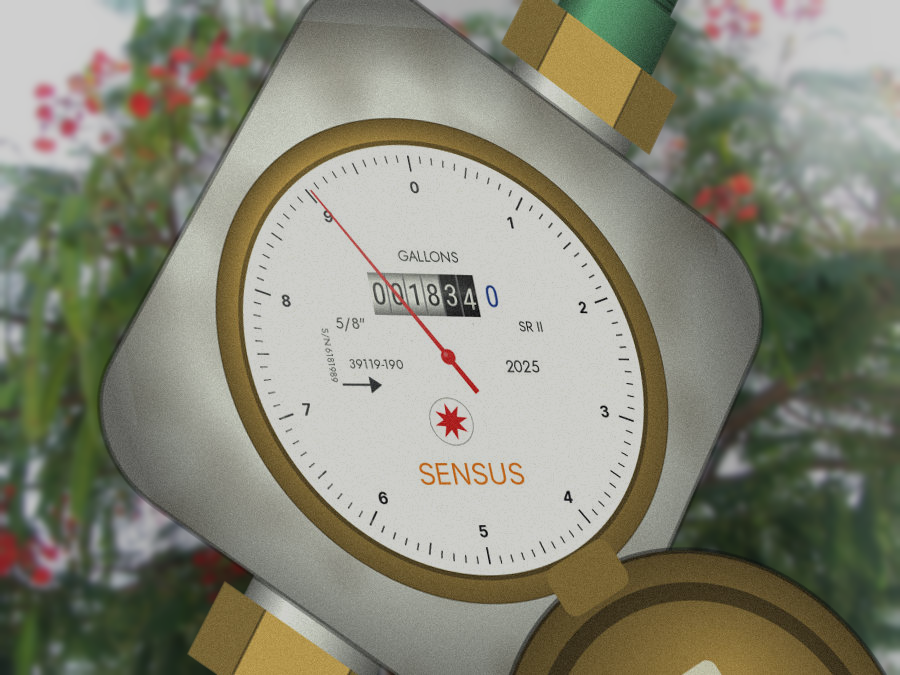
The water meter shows 18339.0 gal
